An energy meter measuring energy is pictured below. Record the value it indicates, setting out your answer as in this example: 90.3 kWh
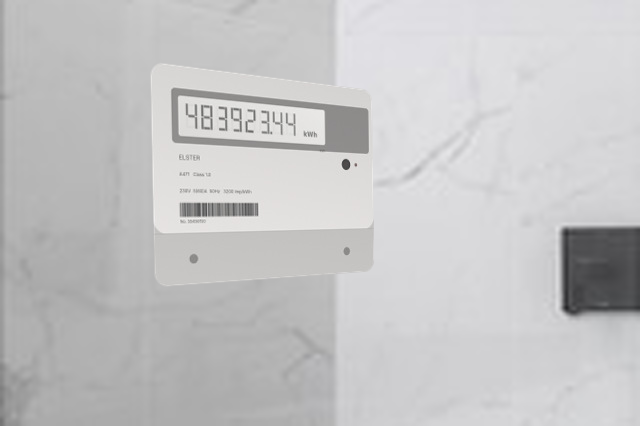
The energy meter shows 483923.44 kWh
